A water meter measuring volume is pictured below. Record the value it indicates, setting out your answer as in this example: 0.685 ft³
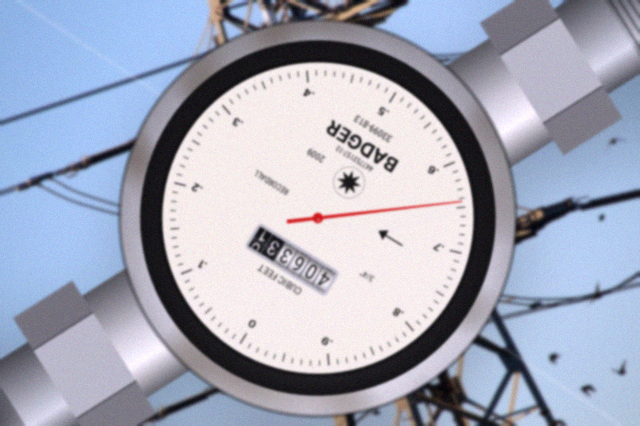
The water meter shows 406330.64 ft³
